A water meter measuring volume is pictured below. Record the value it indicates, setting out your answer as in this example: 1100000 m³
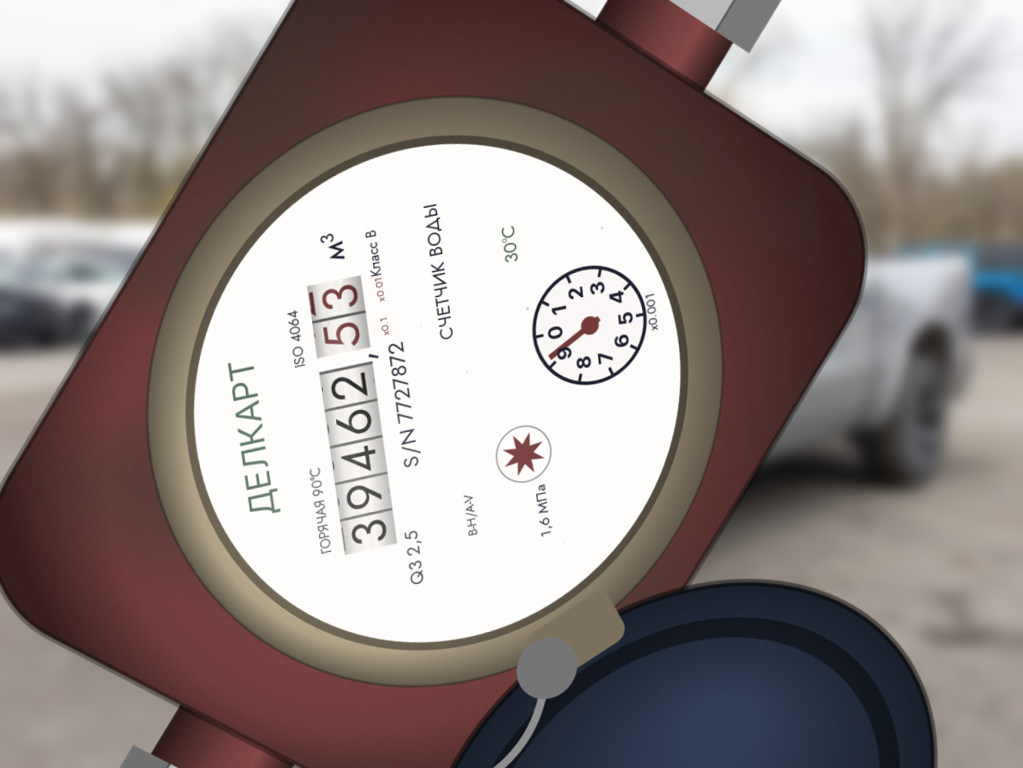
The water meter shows 39462.529 m³
